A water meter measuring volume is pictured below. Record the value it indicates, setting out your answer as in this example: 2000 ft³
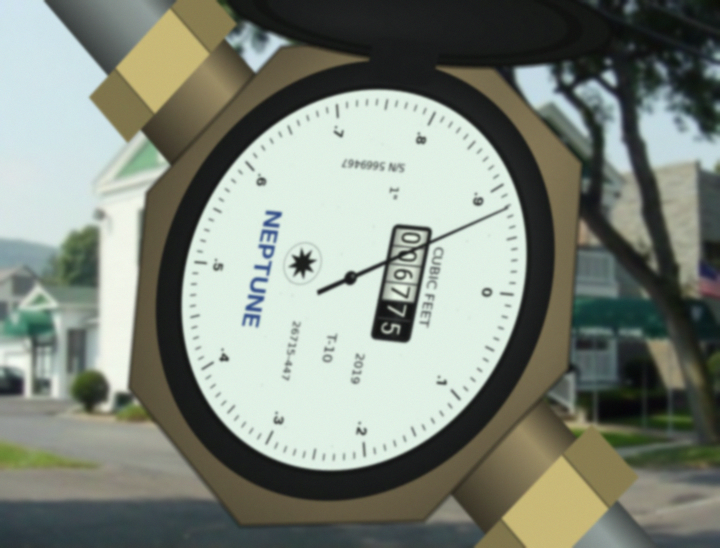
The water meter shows 6774.92 ft³
